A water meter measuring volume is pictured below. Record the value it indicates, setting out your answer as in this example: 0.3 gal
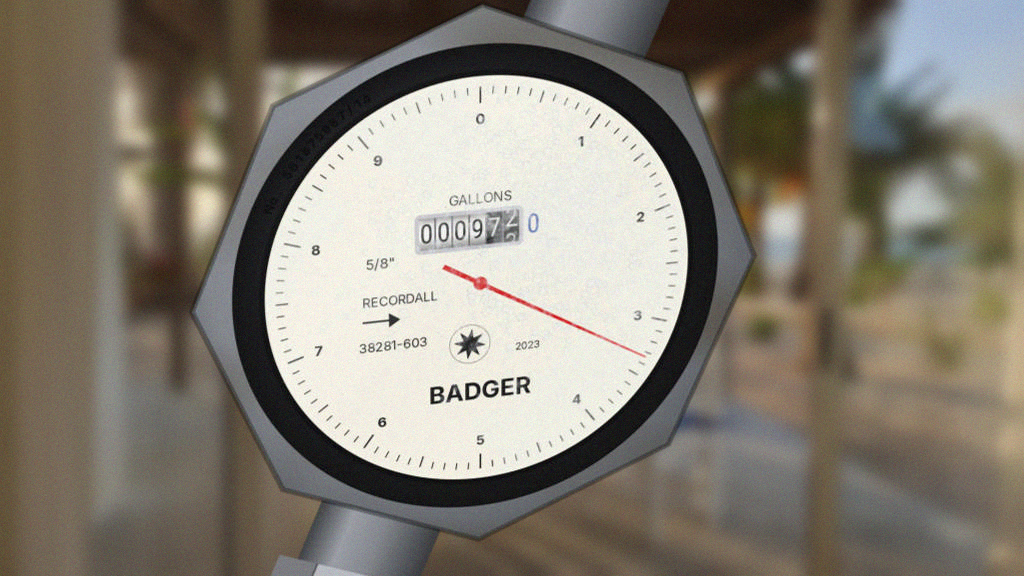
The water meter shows 9723.3 gal
